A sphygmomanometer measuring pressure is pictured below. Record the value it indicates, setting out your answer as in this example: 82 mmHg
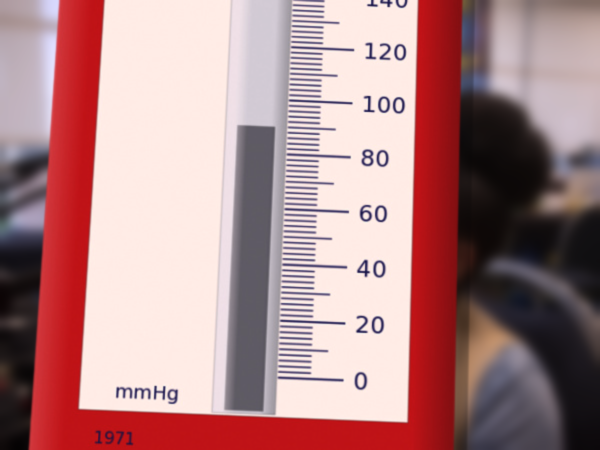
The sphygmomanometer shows 90 mmHg
